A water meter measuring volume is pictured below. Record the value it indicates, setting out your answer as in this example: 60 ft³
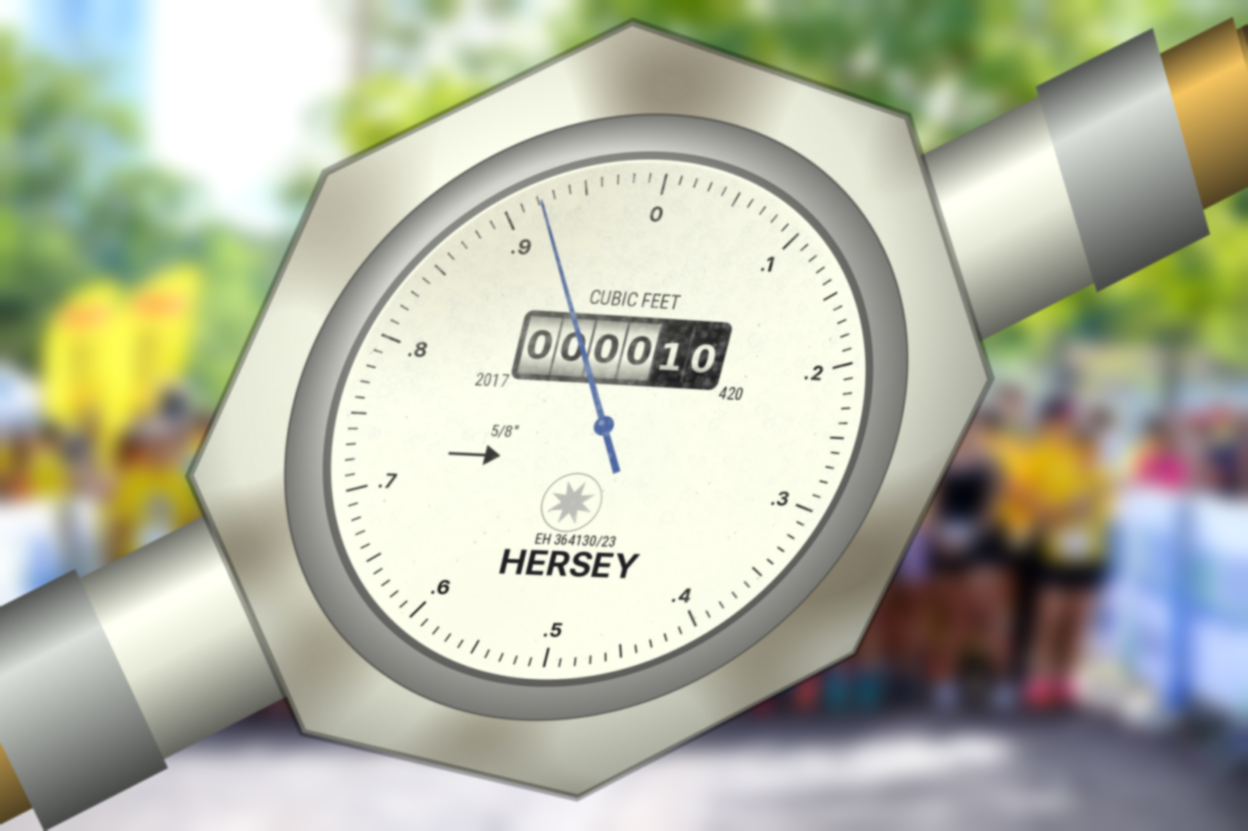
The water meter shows 9.92 ft³
